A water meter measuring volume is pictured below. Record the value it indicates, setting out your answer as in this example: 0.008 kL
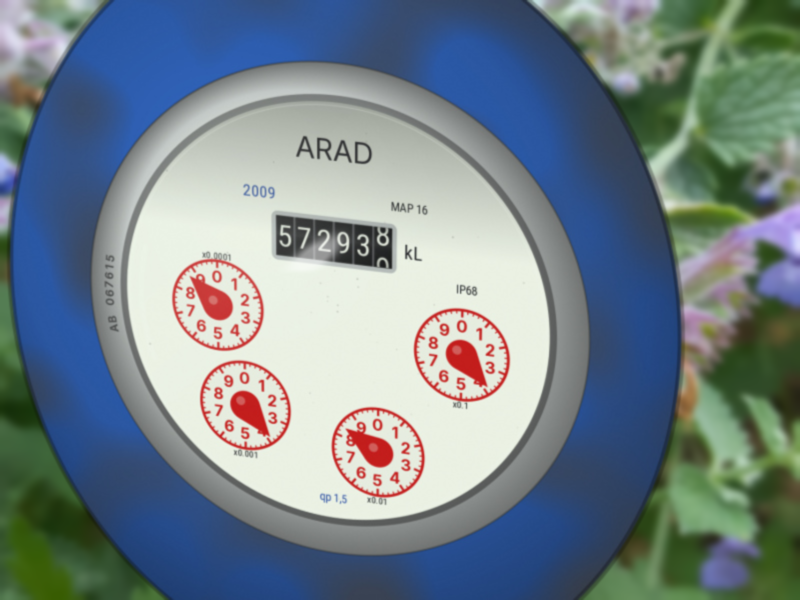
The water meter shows 572938.3838 kL
